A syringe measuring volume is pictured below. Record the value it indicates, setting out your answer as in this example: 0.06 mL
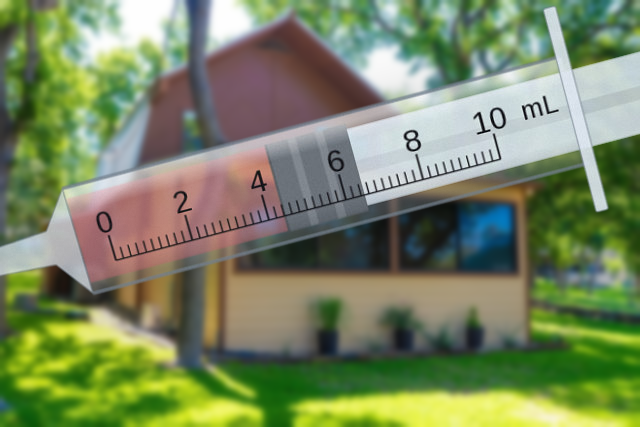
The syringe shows 4.4 mL
